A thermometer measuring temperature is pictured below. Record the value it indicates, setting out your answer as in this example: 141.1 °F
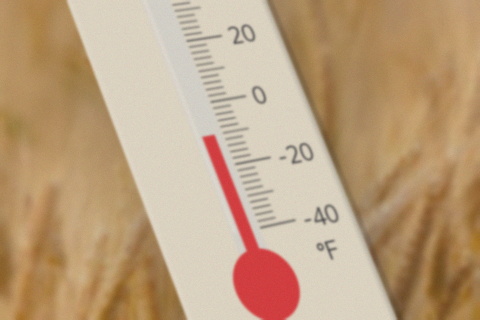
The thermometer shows -10 °F
